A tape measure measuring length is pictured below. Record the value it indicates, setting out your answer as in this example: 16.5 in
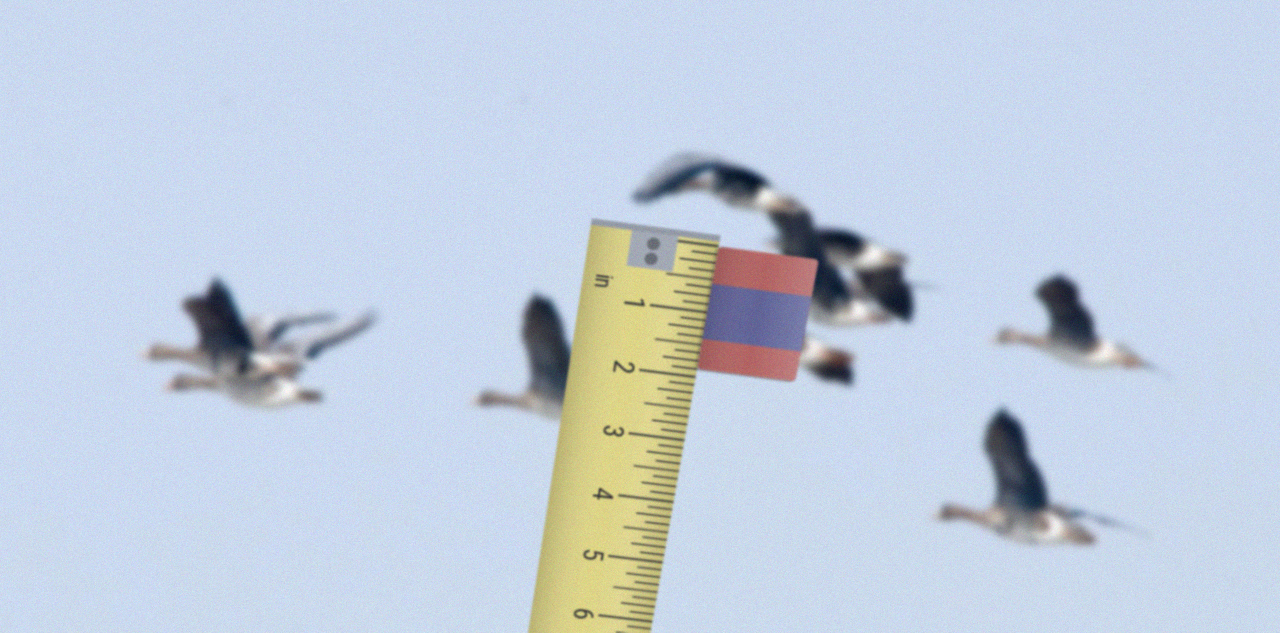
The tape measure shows 1.875 in
